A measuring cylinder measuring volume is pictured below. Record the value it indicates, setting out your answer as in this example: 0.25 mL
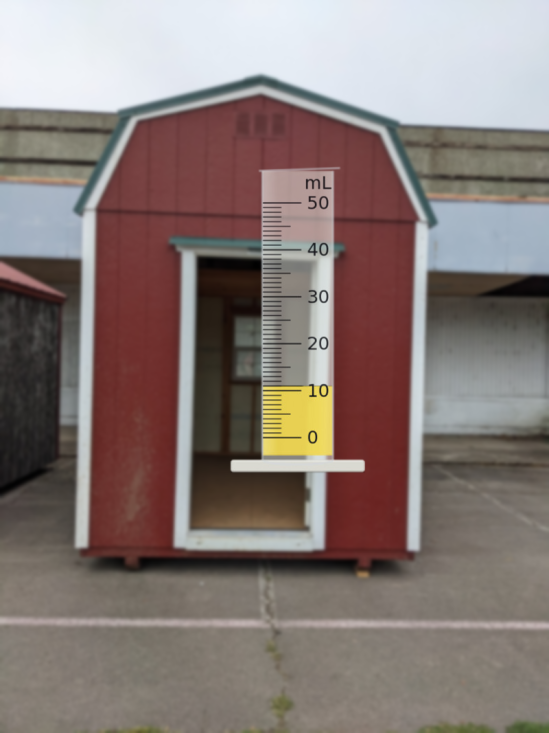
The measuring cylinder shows 11 mL
